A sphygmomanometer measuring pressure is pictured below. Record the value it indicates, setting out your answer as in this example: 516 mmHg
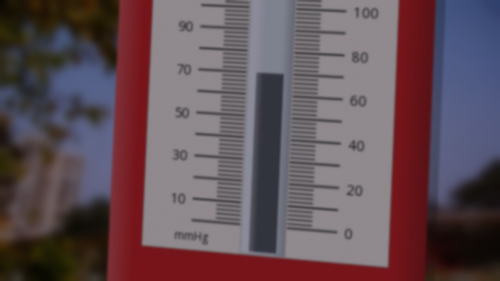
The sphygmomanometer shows 70 mmHg
